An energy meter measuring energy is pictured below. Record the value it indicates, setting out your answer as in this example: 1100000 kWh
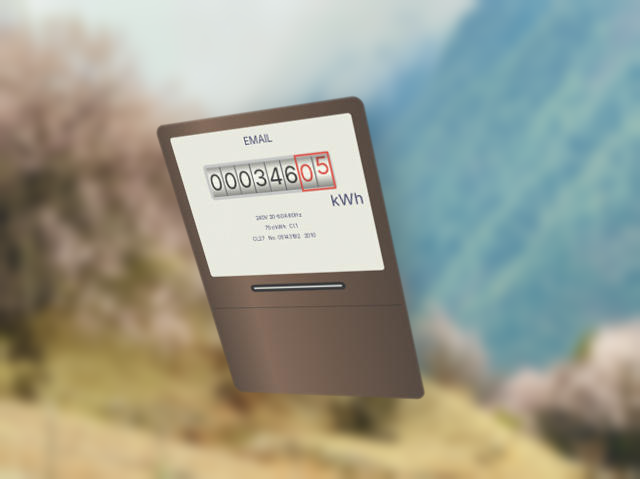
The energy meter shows 346.05 kWh
